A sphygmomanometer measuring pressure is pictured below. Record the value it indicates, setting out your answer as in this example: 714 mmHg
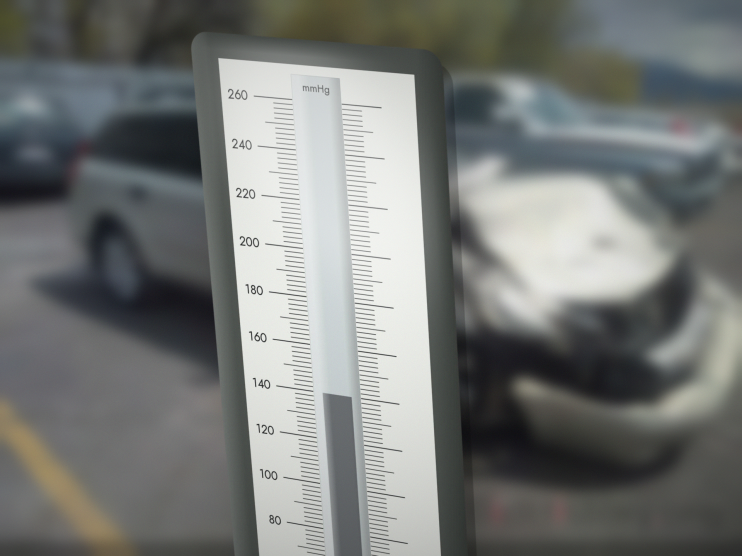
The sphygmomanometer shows 140 mmHg
